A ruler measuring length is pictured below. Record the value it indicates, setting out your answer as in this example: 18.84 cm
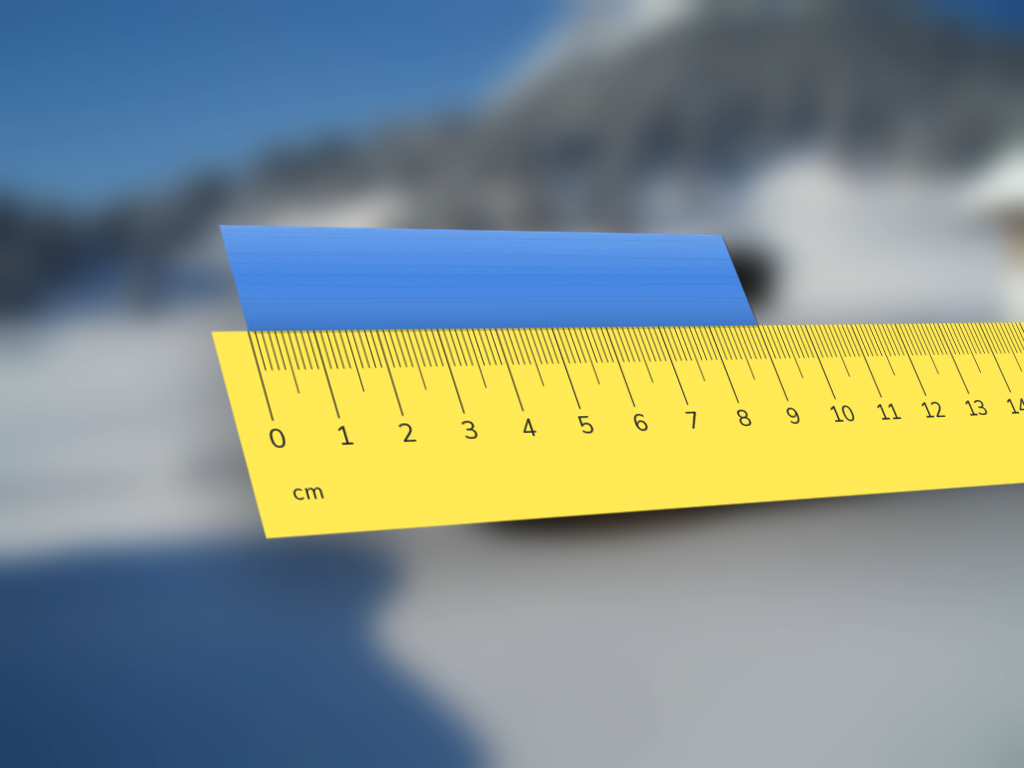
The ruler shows 9 cm
